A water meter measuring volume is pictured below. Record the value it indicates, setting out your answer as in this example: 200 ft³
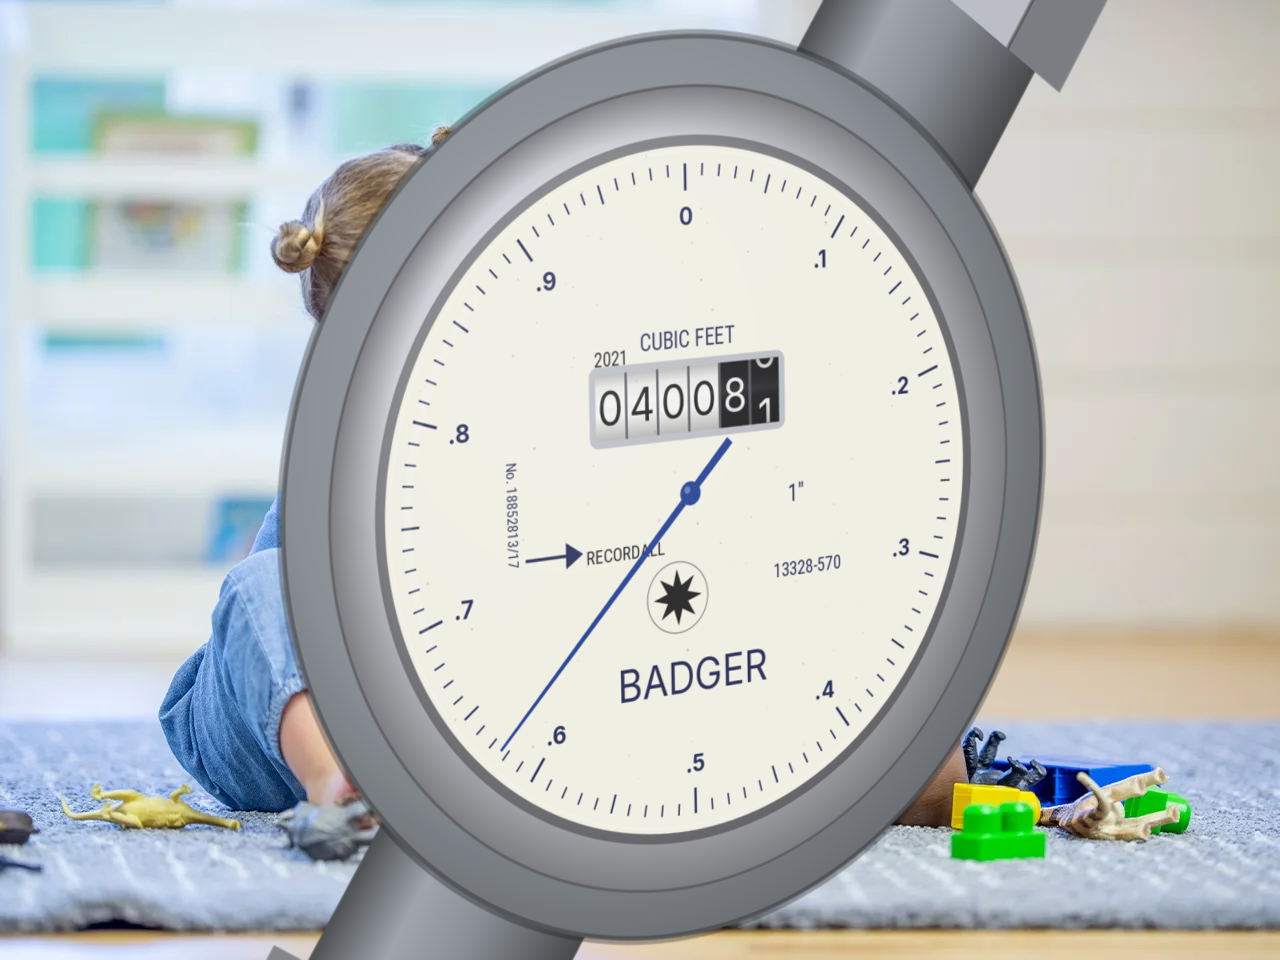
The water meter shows 40080.62 ft³
